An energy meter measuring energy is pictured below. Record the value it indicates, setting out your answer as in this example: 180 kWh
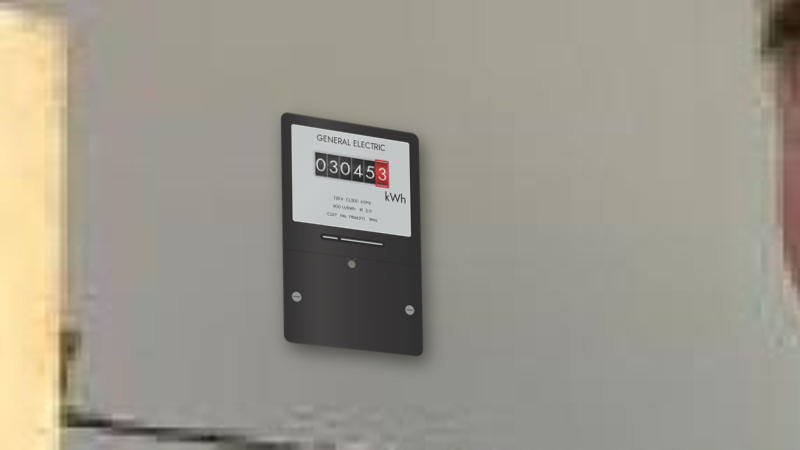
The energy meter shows 3045.3 kWh
